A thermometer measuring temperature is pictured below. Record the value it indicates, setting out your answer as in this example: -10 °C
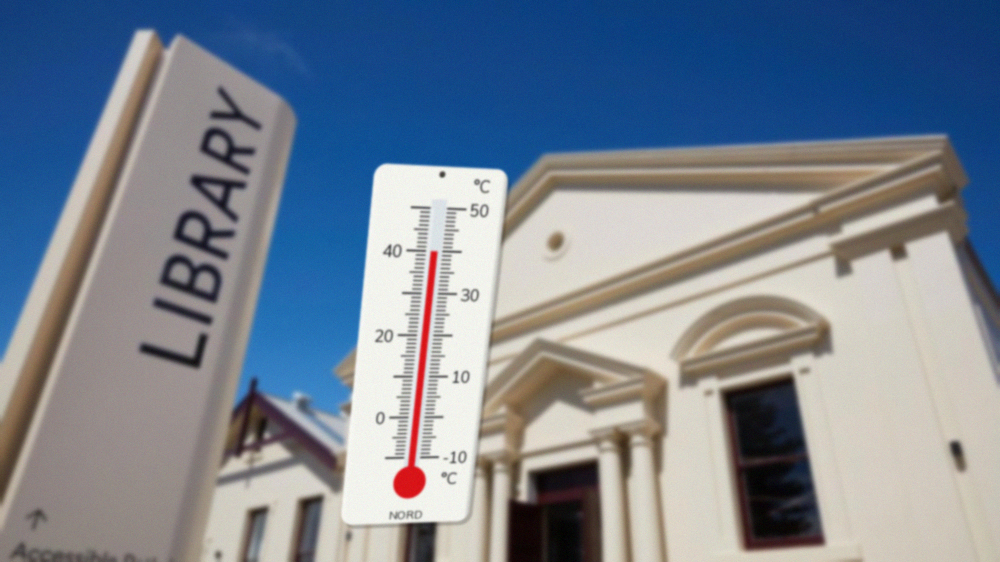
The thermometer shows 40 °C
